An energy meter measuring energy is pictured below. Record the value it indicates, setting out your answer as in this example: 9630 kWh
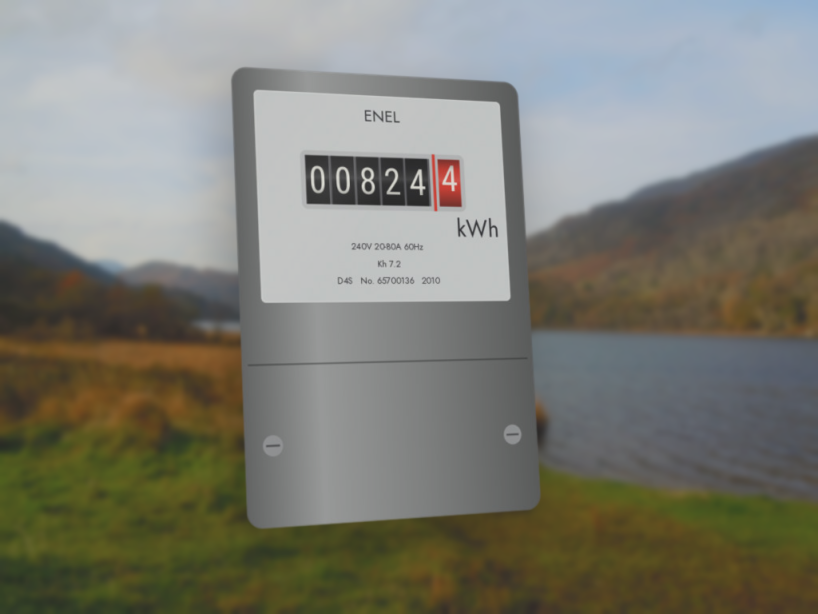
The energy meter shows 824.4 kWh
